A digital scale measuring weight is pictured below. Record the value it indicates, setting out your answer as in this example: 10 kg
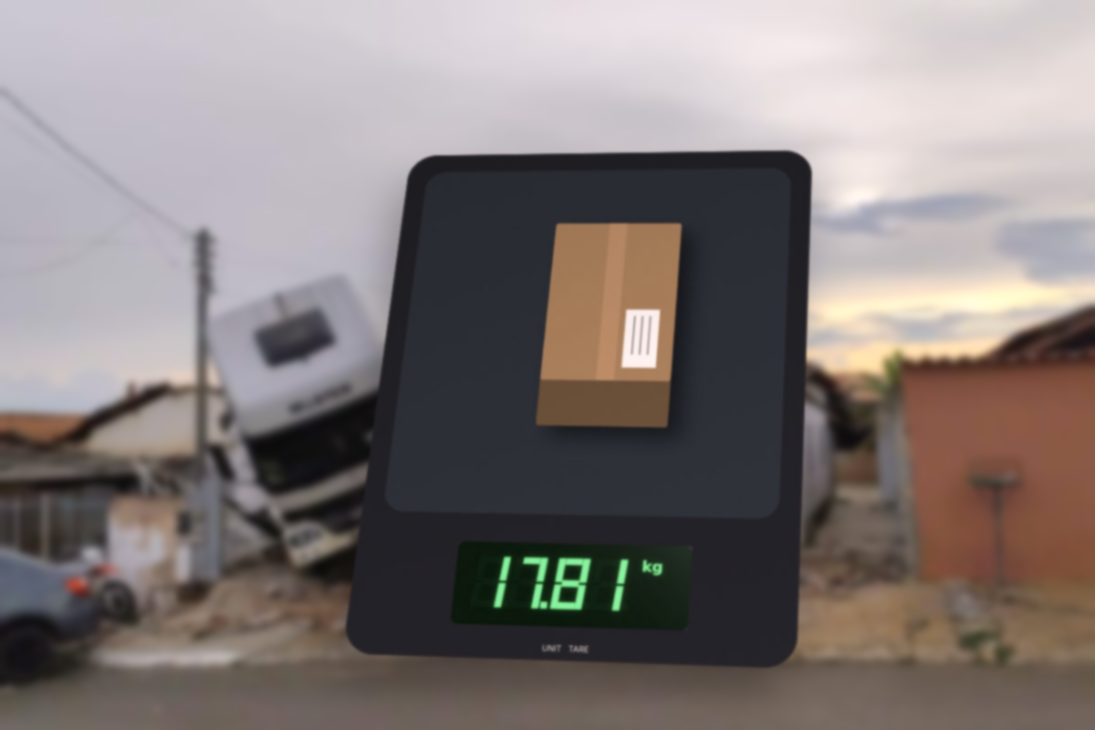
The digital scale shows 17.81 kg
